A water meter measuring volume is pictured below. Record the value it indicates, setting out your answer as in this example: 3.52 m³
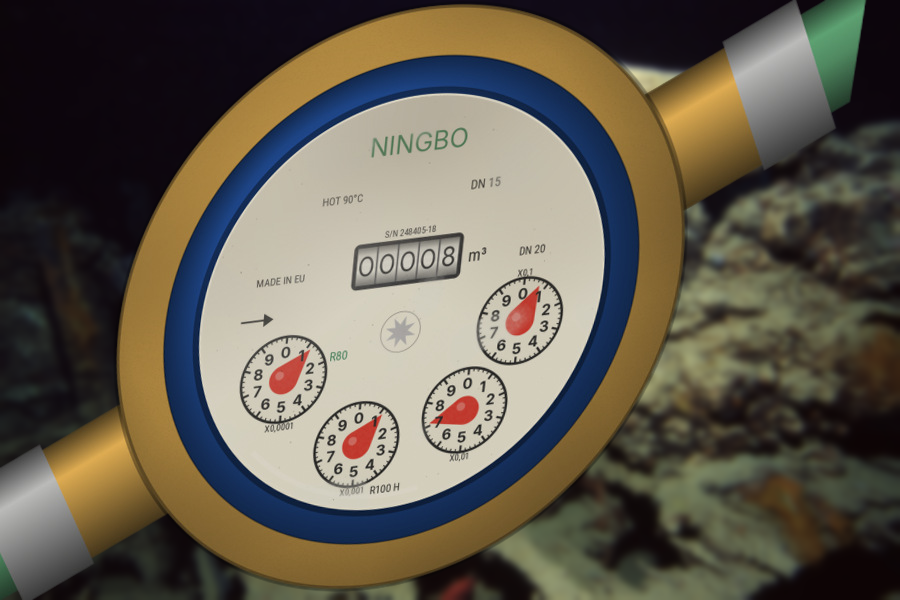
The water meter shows 8.0711 m³
